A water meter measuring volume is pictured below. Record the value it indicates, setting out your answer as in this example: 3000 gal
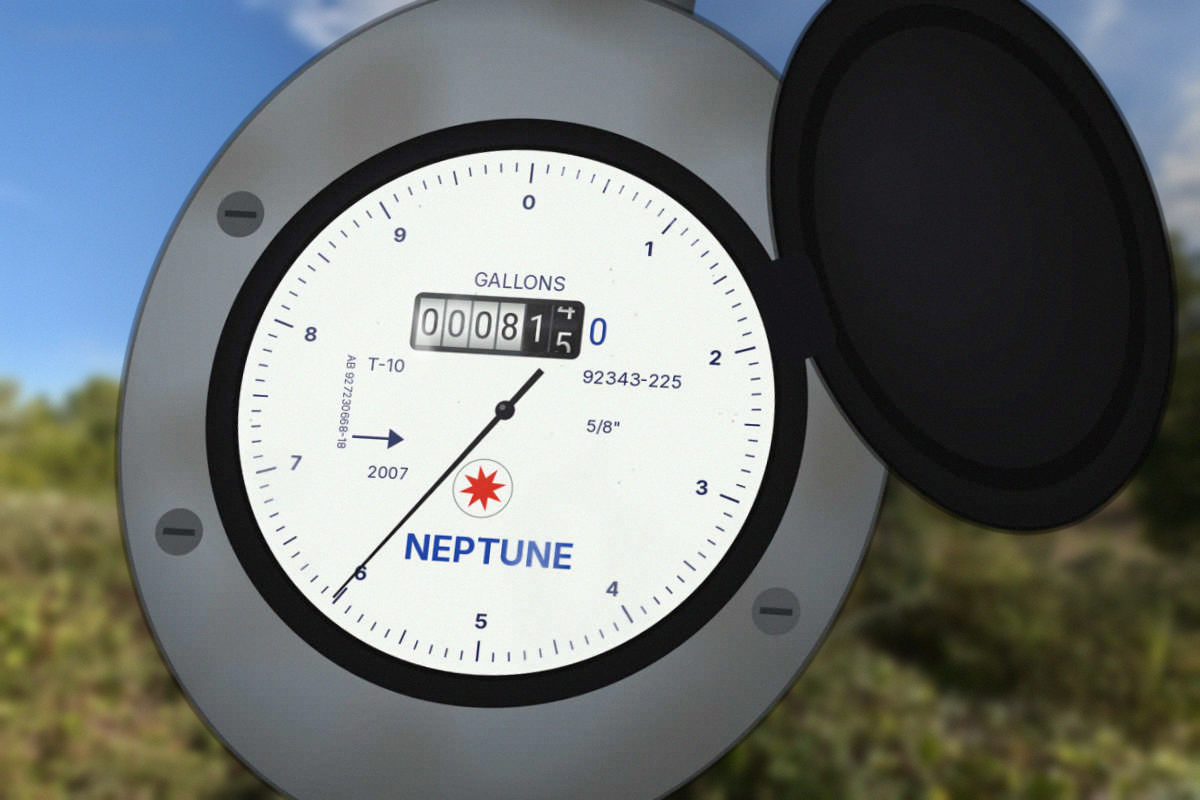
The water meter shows 8146.0 gal
